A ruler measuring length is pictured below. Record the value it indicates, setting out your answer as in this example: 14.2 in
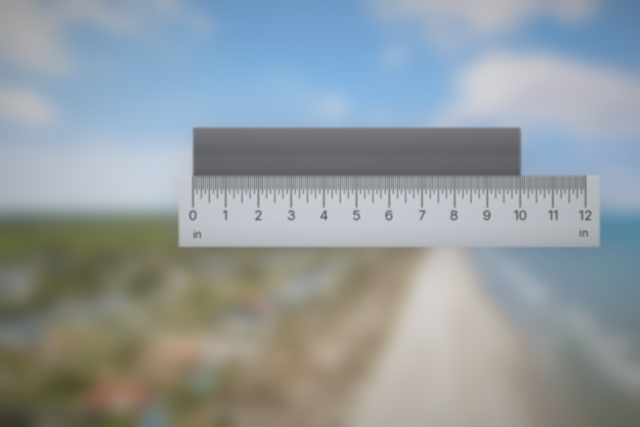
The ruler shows 10 in
